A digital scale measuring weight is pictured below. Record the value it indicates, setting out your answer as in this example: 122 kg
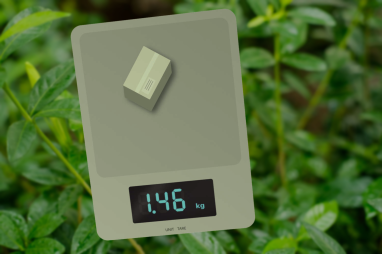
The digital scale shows 1.46 kg
